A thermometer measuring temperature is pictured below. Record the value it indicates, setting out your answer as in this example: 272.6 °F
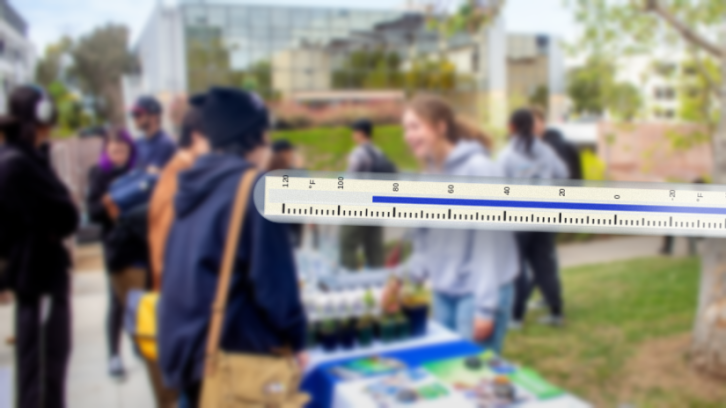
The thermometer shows 88 °F
